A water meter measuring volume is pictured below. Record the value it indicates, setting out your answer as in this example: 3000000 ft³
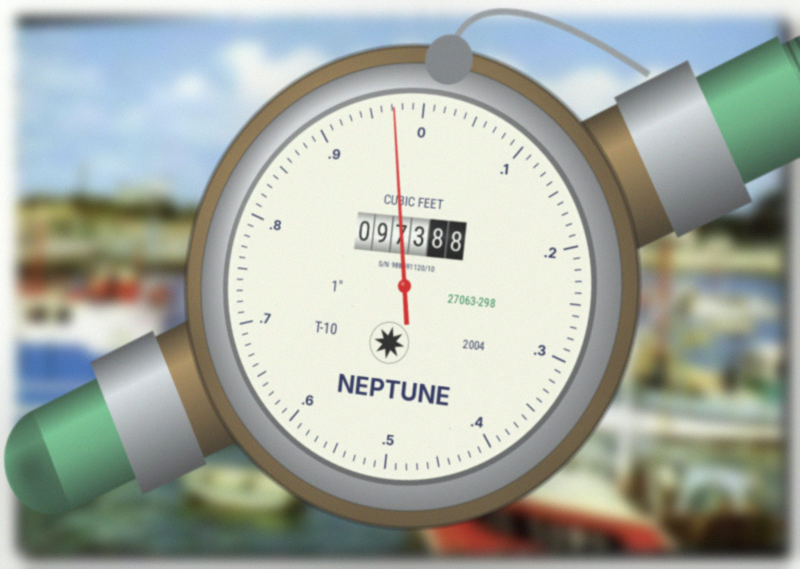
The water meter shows 97387.97 ft³
